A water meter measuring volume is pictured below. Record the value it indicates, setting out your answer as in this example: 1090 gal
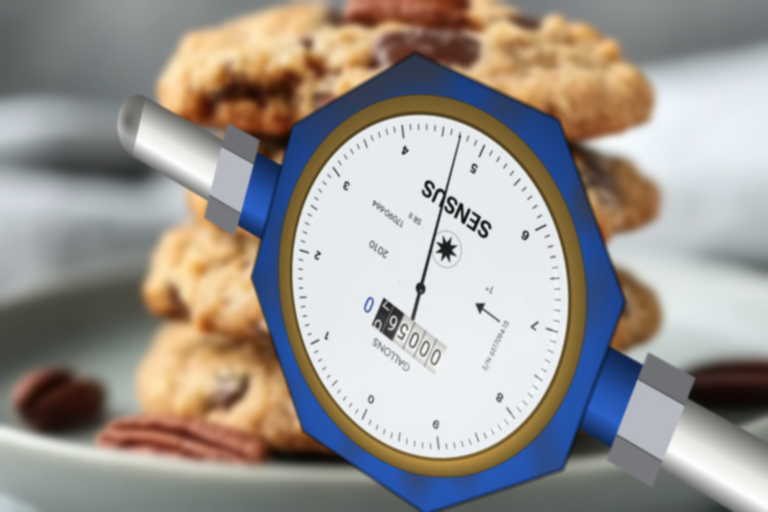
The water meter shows 5664.7 gal
